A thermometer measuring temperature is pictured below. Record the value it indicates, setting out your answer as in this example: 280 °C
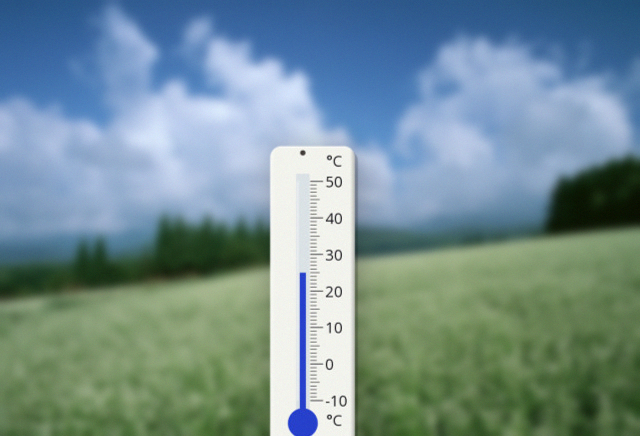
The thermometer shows 25 °C
